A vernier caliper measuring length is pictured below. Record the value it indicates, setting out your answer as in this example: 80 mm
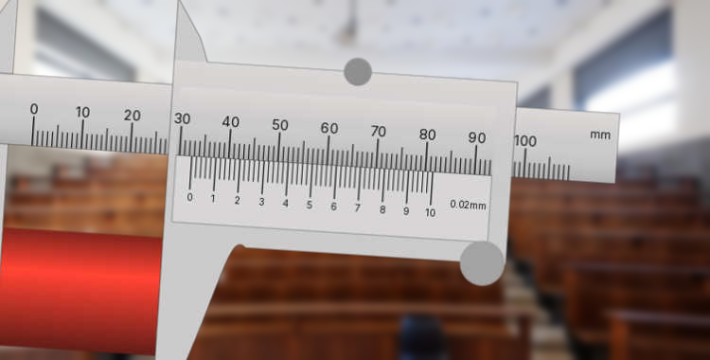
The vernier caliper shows 32.5 mm
